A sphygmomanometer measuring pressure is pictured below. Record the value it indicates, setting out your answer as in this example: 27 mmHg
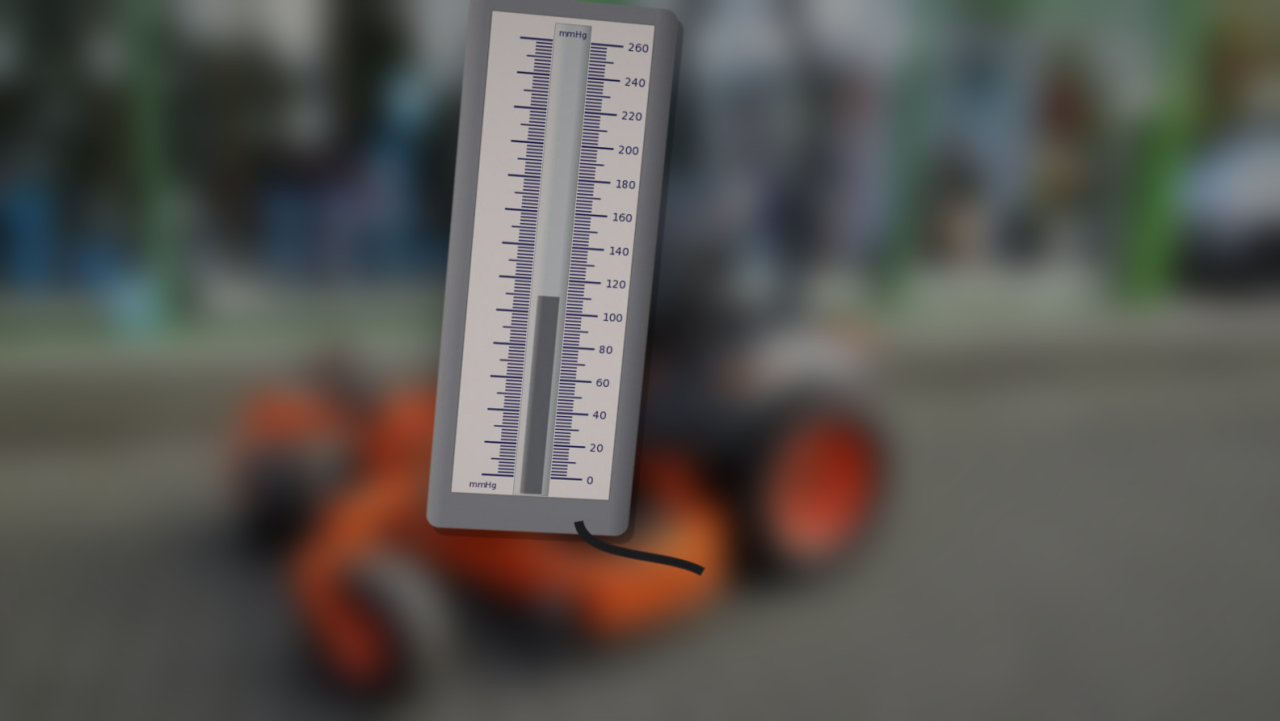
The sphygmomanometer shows 110 mmHg
